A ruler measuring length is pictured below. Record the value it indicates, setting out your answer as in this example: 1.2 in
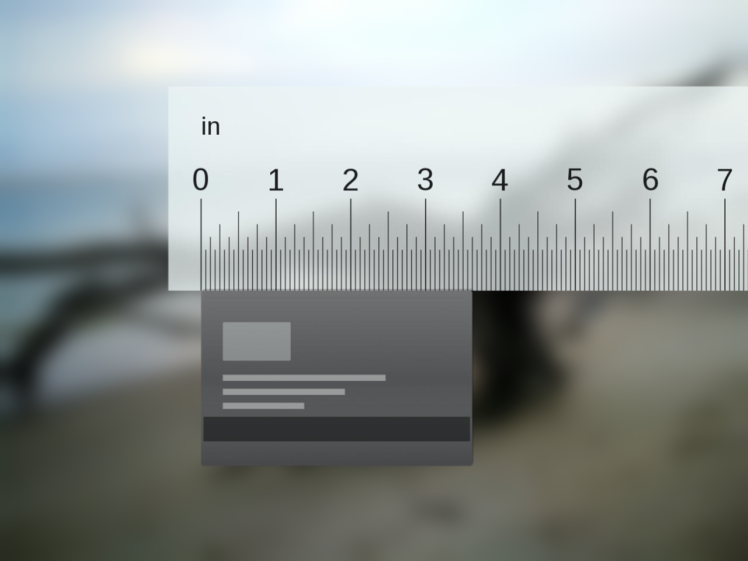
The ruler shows 3.625 in
